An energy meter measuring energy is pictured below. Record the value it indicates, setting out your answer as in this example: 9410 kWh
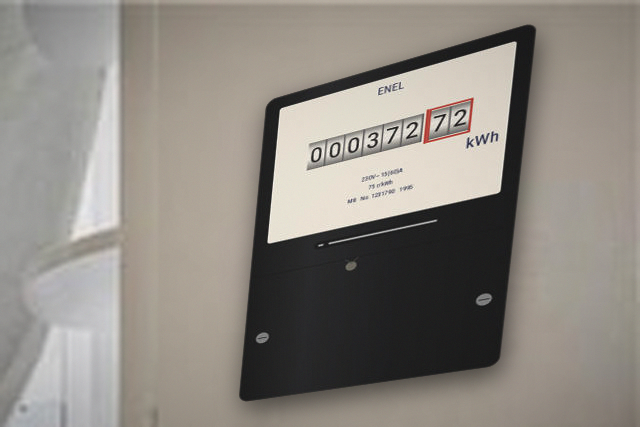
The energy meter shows 372.72 kWh
